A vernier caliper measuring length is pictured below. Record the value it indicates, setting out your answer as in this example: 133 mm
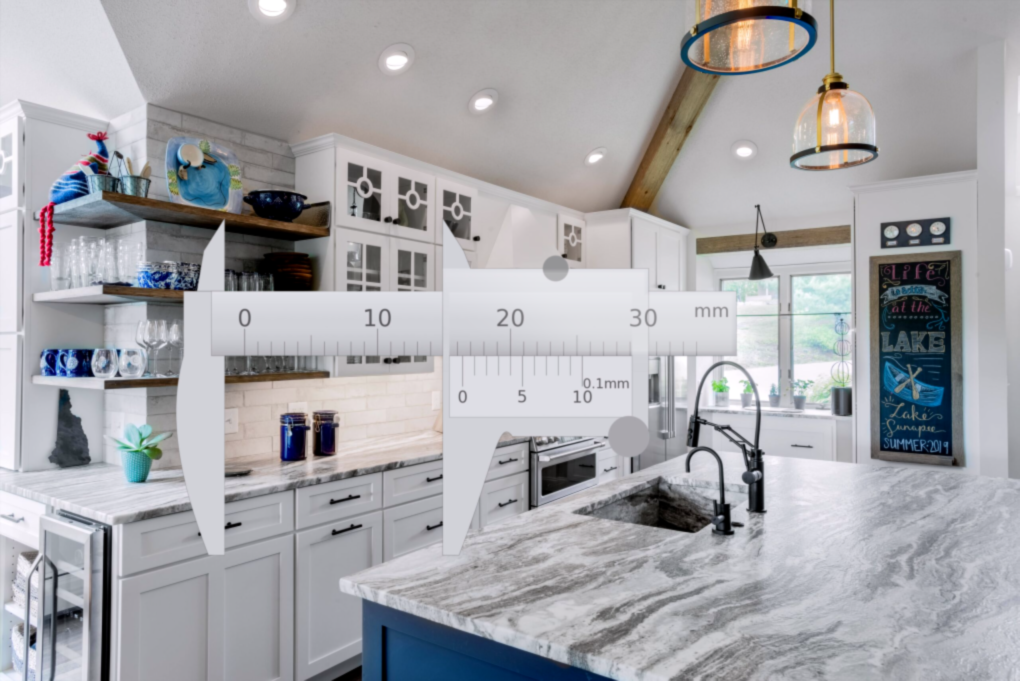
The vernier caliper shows 16.4 mm
